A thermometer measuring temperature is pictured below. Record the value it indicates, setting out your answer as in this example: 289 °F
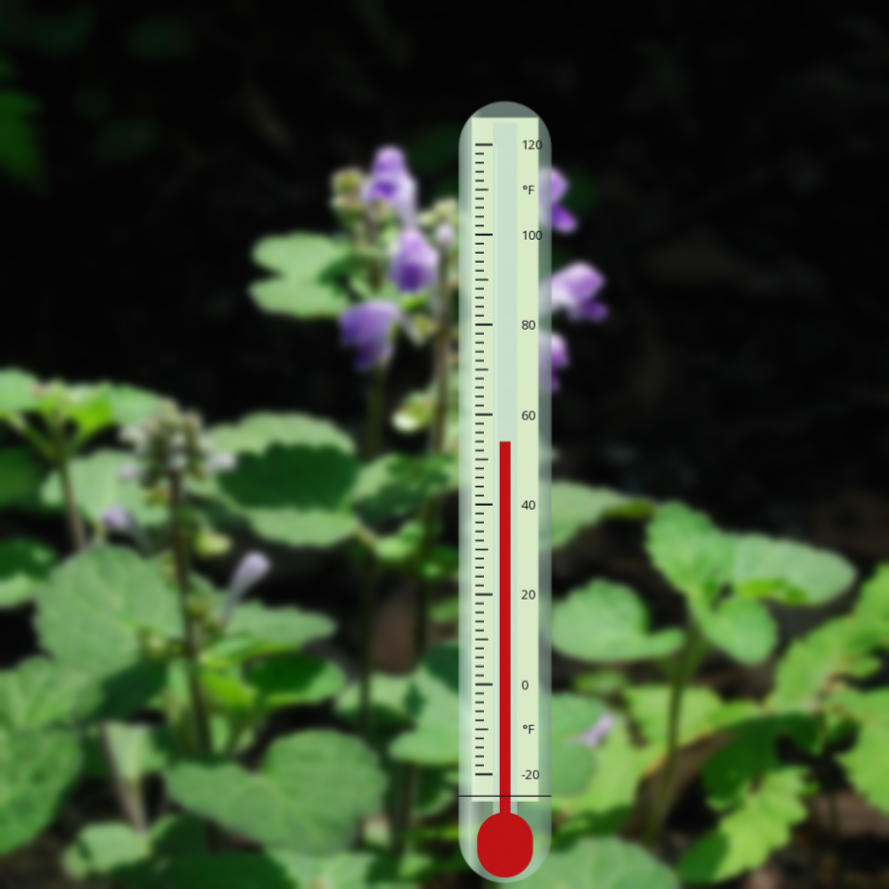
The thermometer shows 54 °F
